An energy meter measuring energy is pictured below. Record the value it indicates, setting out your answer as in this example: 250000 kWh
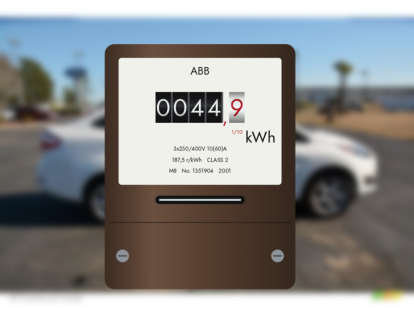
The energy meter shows 44.9 kWh
